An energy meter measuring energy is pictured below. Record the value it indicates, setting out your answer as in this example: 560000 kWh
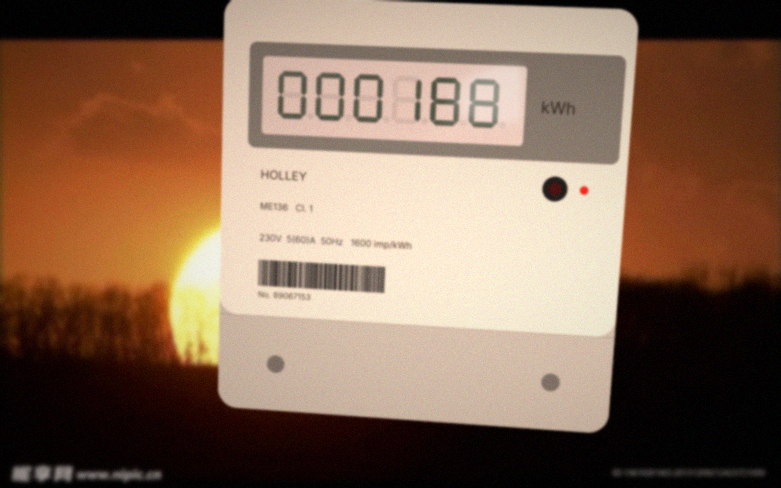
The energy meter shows 188 kWh
